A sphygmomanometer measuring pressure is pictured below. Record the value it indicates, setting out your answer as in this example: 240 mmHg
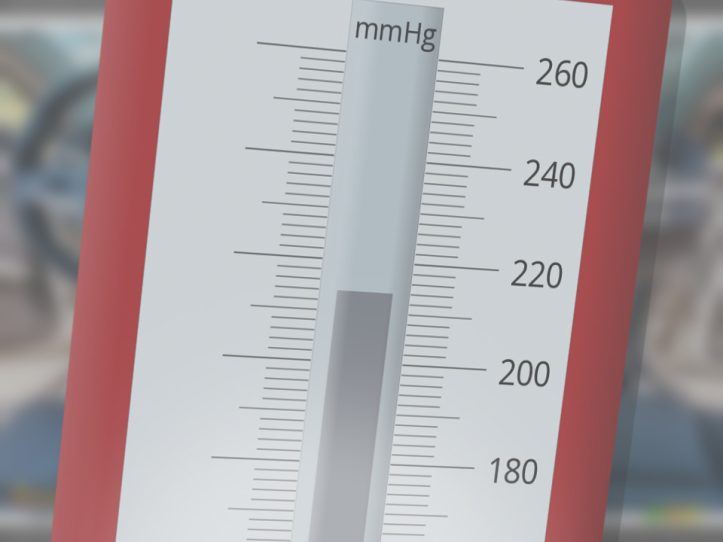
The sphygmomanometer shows 214 mmHg
